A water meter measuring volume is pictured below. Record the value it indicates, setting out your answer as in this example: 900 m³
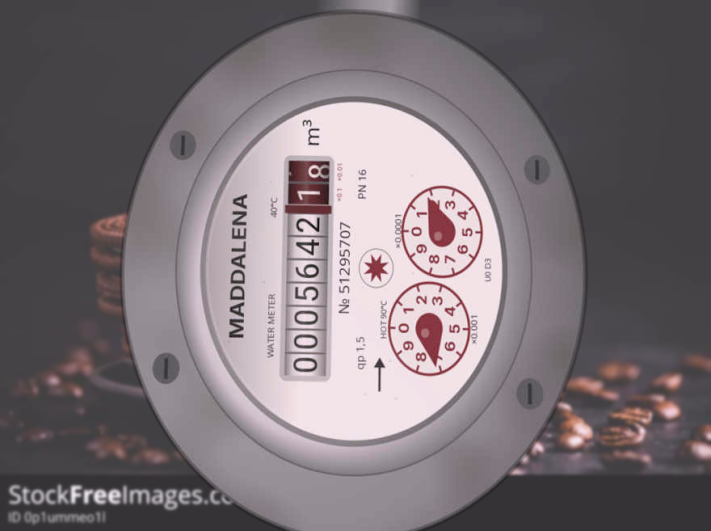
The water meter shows 5642.1771 m³
